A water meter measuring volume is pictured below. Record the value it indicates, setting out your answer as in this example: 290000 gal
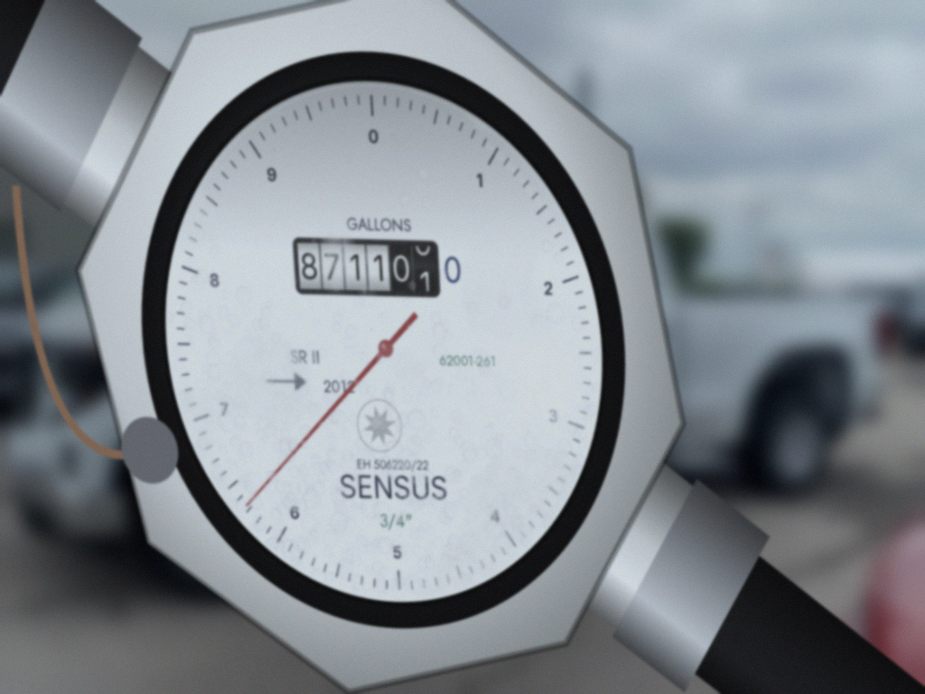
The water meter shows 8711006.3 gal
